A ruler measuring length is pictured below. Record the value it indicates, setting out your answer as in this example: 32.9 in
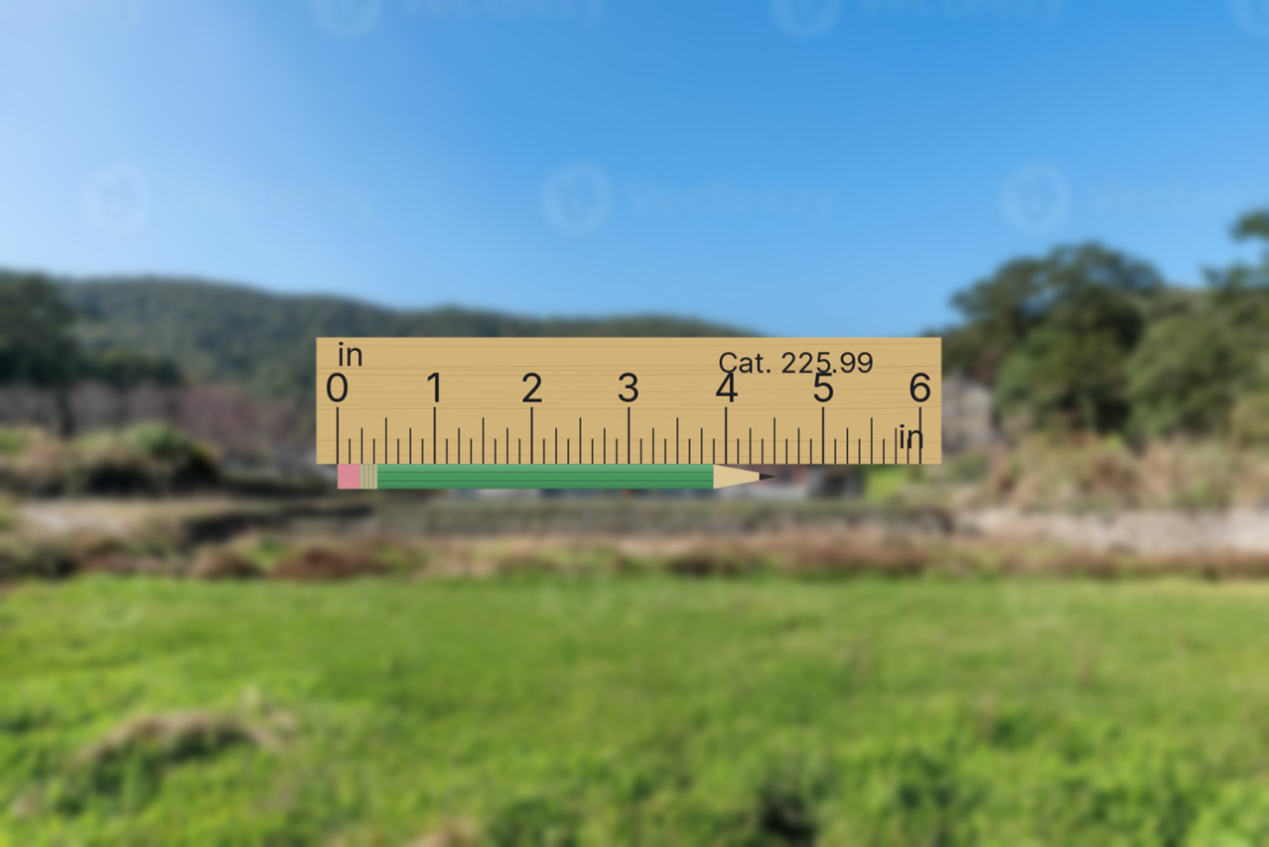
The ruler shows 4.5 in
